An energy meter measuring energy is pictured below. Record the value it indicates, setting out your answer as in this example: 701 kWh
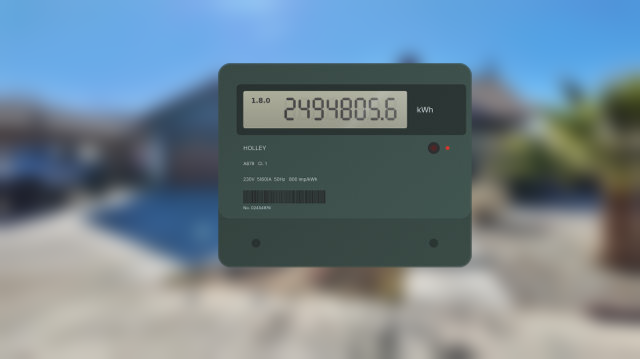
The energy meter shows 2494805.6 kWh
